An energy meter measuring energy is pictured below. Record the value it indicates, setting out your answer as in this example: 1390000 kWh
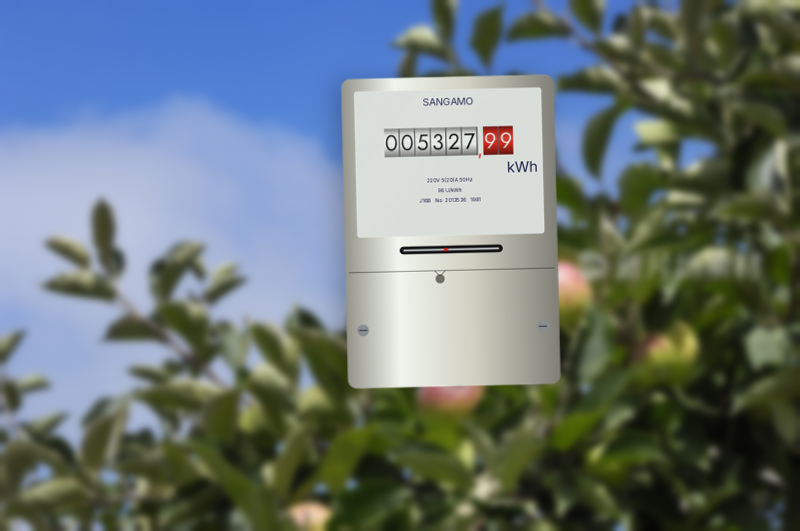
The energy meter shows 5327.99 kWh
